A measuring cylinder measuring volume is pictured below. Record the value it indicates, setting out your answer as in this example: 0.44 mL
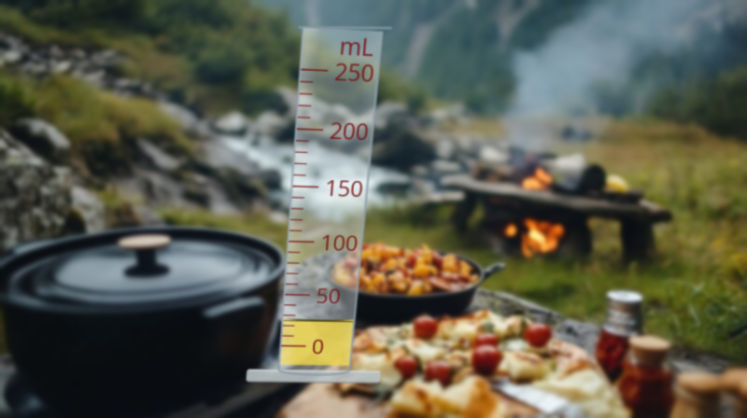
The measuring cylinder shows 25 mL
